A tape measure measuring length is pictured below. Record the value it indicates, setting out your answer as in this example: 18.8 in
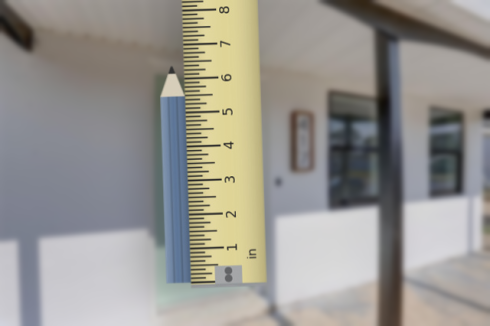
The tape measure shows 6.375 in
